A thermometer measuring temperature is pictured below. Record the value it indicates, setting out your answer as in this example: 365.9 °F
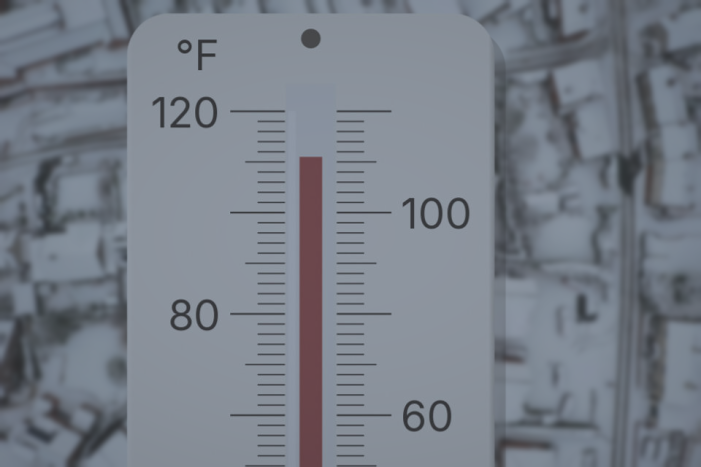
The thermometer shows 111 °F
